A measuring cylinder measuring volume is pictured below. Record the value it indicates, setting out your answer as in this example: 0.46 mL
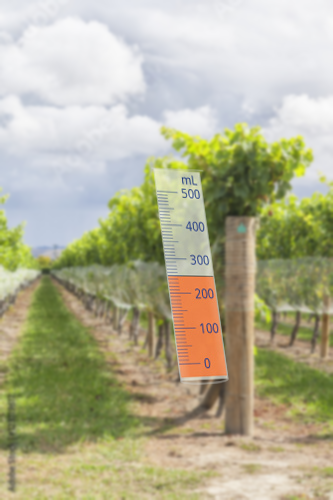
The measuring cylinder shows 250 mL
